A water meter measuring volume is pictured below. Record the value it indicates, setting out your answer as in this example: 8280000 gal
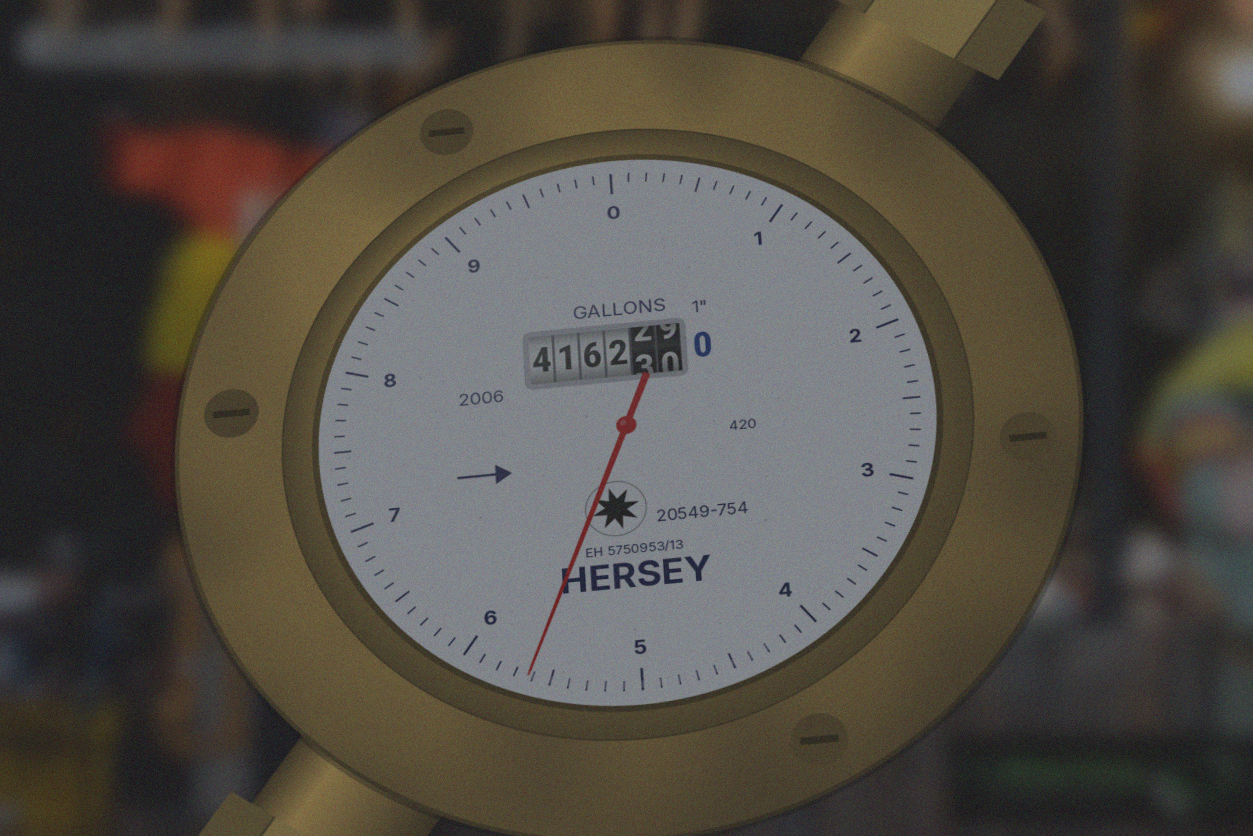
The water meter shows 4162295.6 gal
